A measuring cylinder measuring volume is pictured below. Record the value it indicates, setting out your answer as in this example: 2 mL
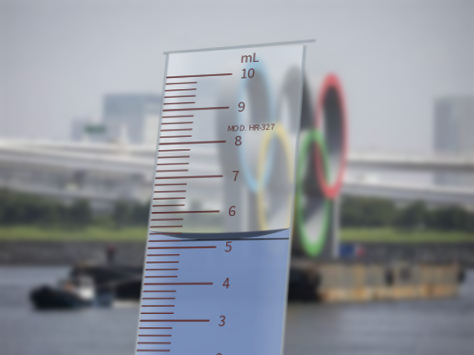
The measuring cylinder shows 5.2 mL
